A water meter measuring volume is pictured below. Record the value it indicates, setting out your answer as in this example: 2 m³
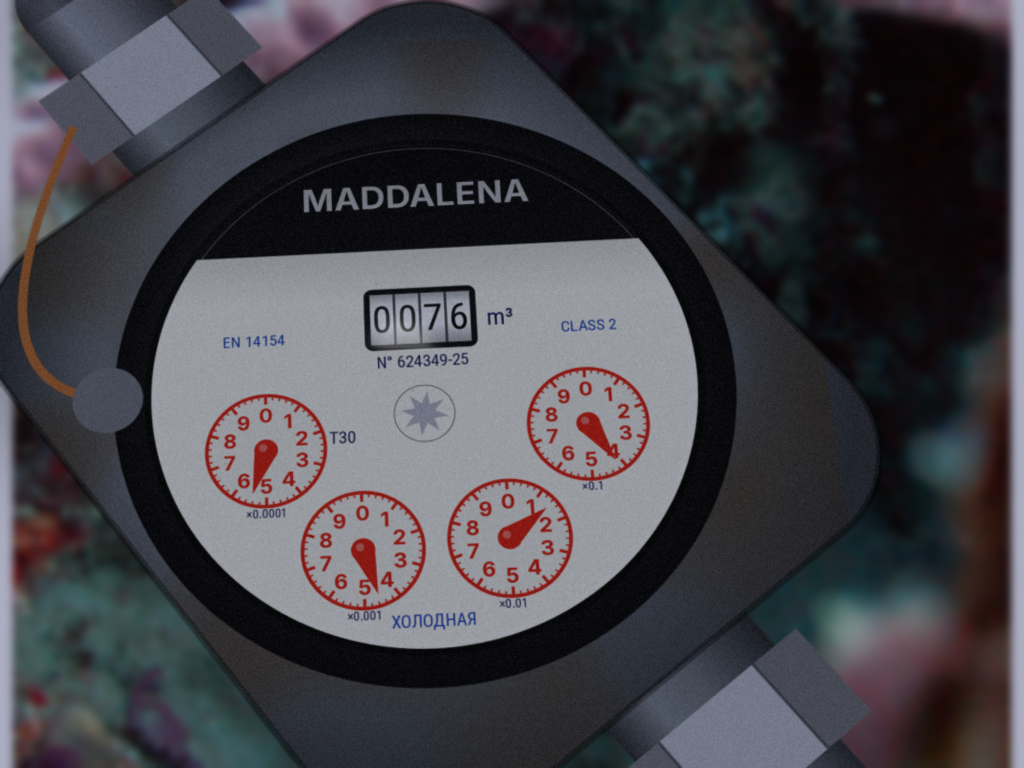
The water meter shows 76.4145 m³
